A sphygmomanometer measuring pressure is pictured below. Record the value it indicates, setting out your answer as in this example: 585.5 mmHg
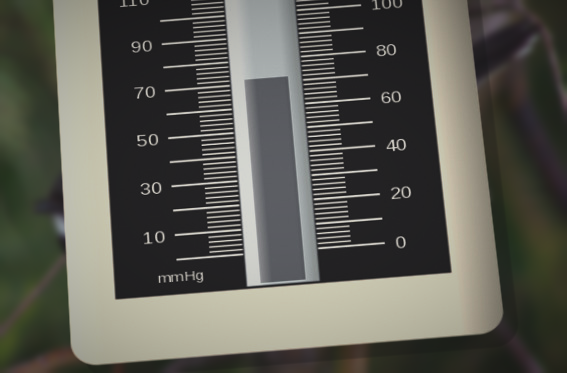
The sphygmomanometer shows 72 mmHg
